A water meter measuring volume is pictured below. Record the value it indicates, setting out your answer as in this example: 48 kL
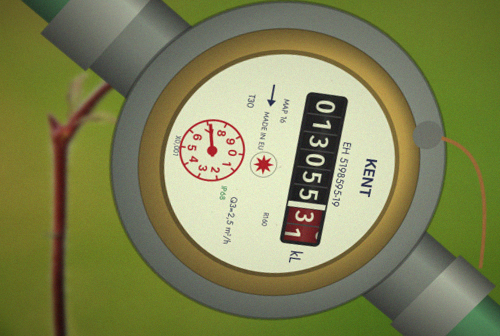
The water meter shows 13055.307 kL
